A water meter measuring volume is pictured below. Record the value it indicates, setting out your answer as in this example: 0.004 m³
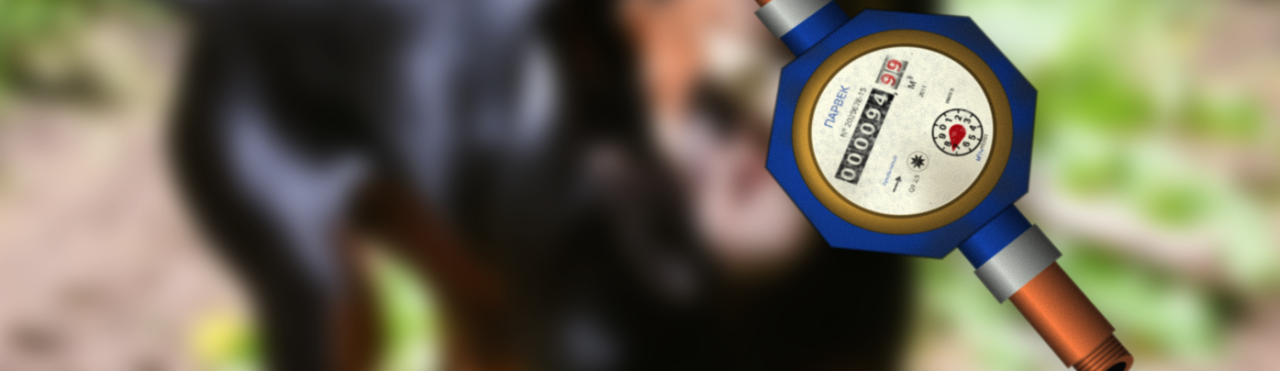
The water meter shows 94.997 m³
